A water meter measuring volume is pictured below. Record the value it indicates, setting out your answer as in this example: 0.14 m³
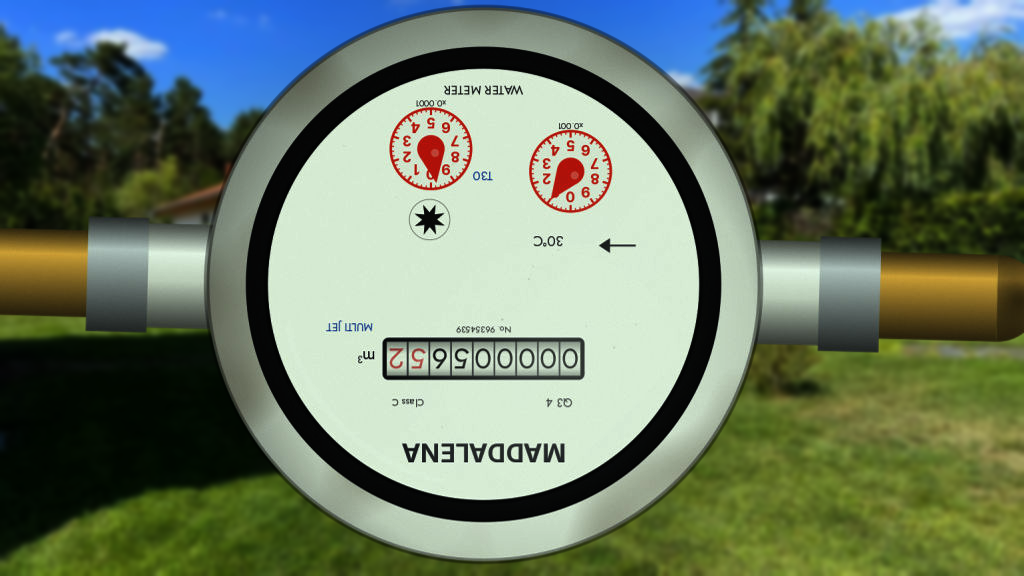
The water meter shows 56.5209 m³
